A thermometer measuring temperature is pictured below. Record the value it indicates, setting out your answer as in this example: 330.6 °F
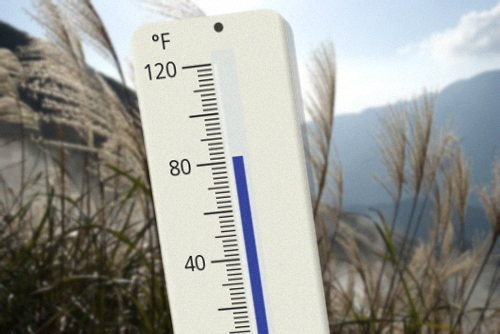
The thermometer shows 82 °F
